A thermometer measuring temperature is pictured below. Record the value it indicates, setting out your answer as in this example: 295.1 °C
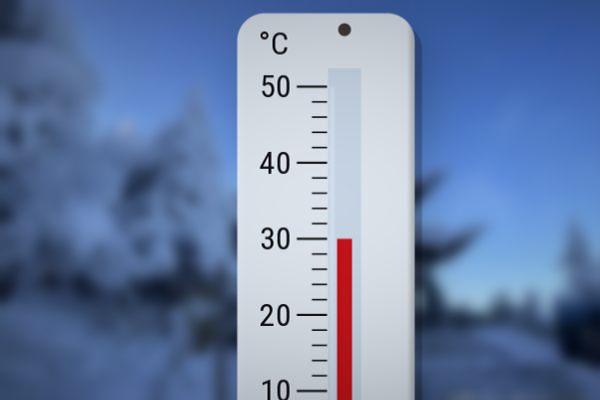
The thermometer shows 30 °C
